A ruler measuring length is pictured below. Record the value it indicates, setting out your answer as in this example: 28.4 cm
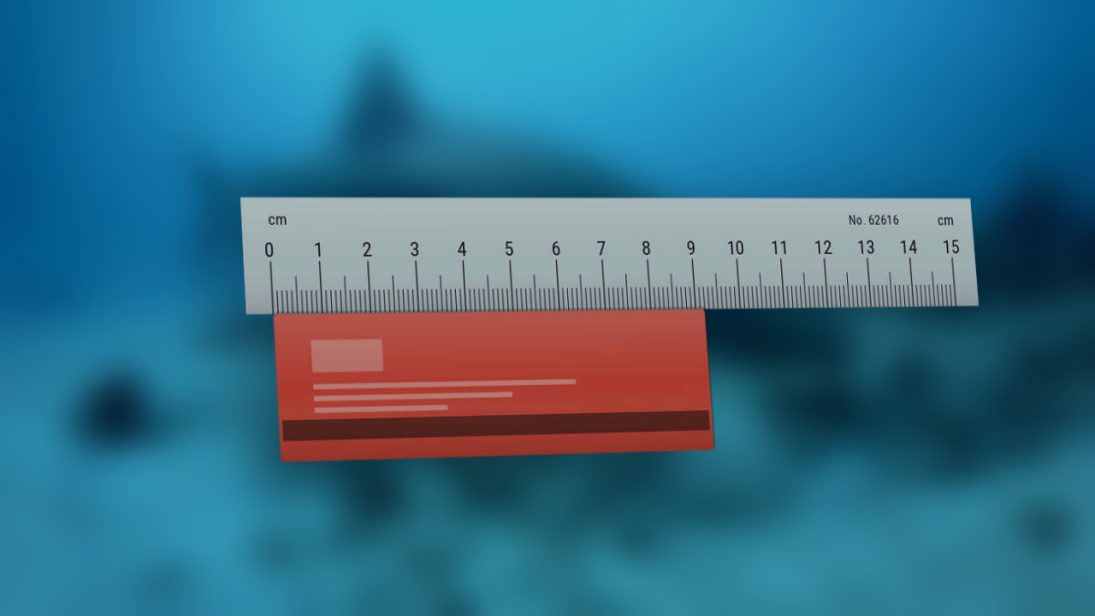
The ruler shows 9.2 cm
